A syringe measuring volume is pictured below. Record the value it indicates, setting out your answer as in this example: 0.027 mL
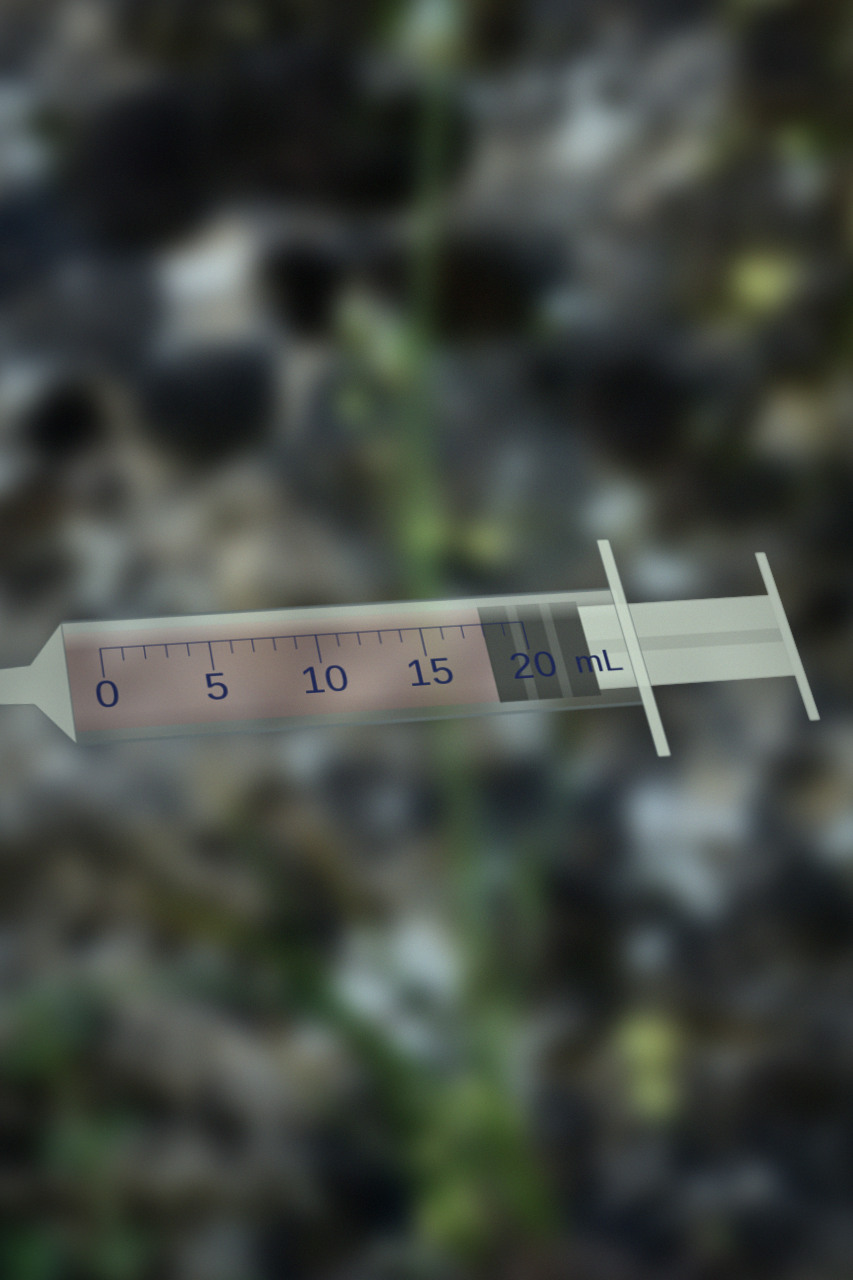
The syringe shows 18 mL
